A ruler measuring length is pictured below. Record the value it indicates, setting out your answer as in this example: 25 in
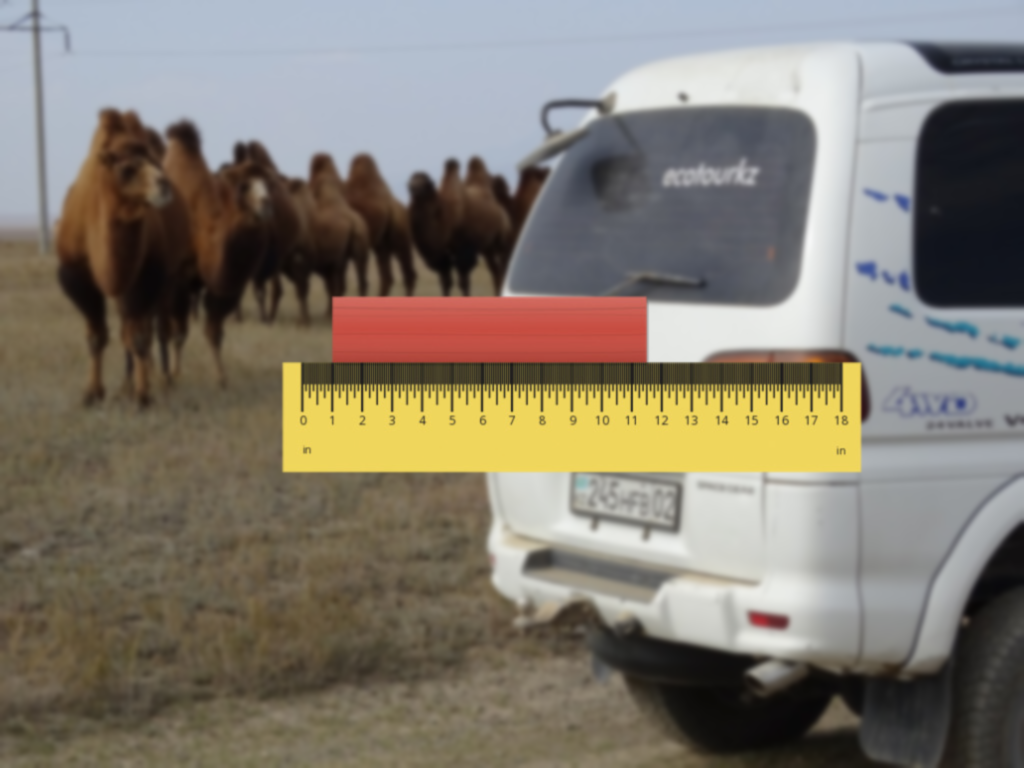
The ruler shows 10.5 in
